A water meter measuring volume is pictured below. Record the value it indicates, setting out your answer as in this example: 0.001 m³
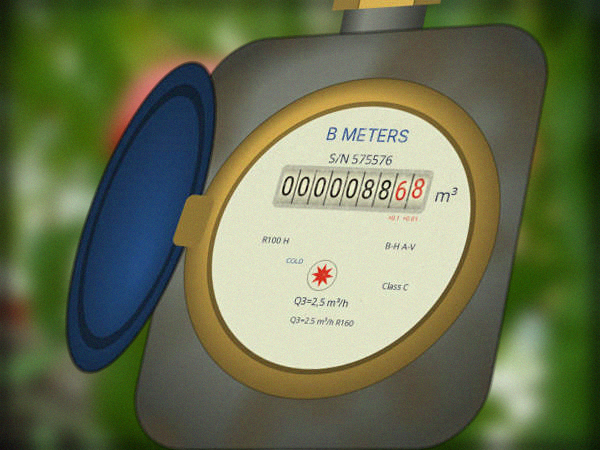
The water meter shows 88.68 m³
